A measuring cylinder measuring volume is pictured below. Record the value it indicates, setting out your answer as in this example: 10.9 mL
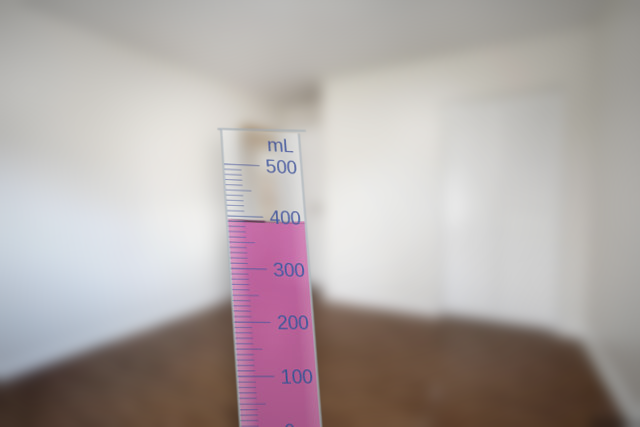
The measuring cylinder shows 390 mL
